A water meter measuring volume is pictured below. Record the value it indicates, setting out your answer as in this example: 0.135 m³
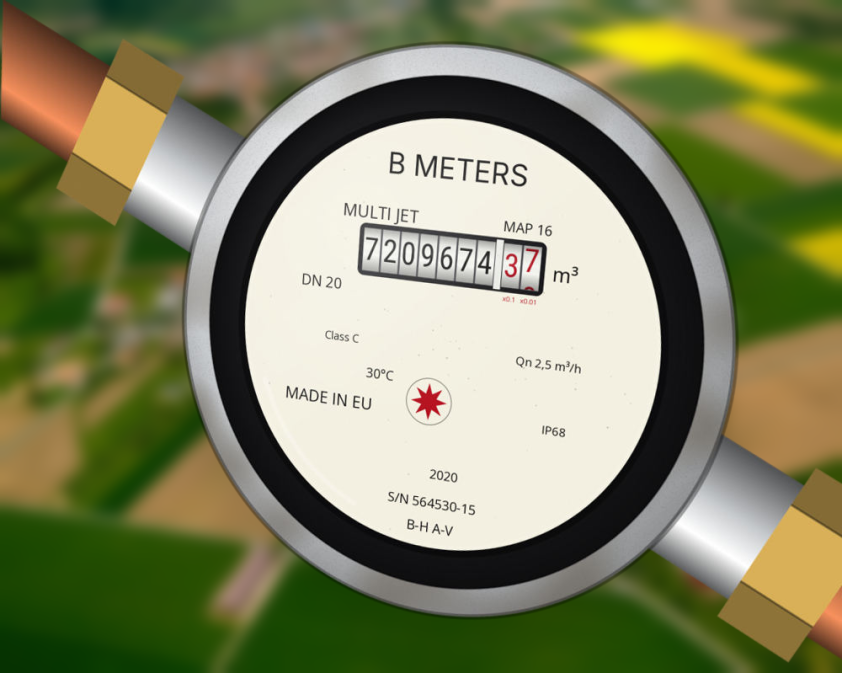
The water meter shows 7209674.37 m³
